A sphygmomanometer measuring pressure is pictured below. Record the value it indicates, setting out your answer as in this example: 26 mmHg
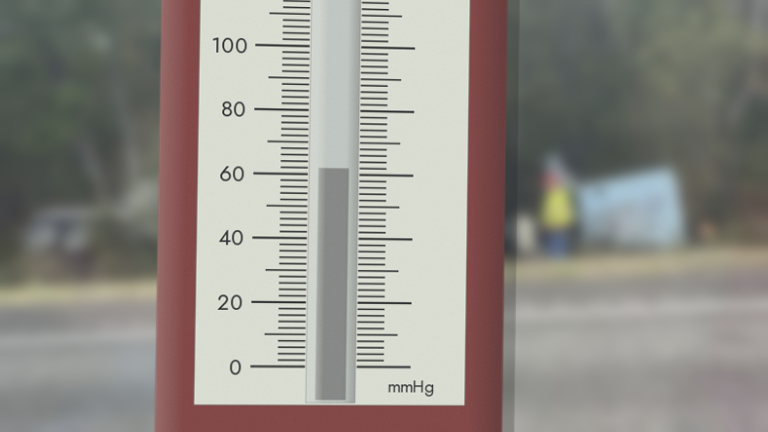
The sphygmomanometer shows 62 mmHg
